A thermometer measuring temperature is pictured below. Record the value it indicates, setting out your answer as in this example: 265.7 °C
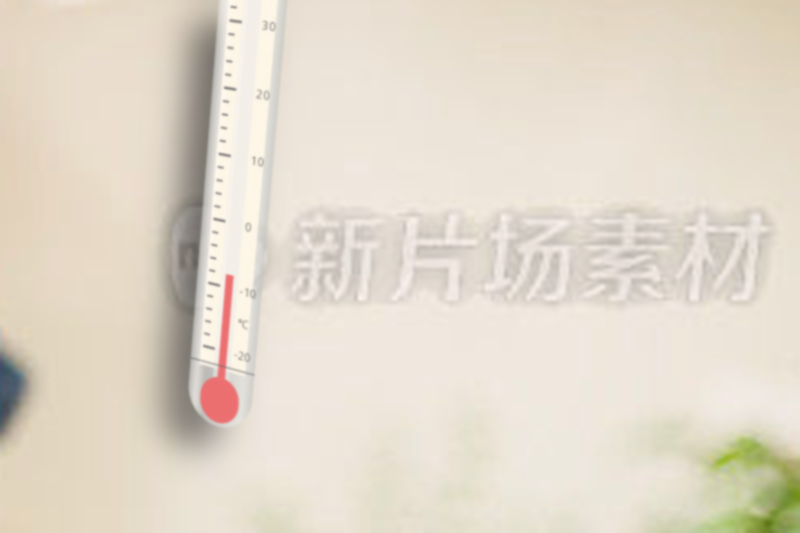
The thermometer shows -8 °C
